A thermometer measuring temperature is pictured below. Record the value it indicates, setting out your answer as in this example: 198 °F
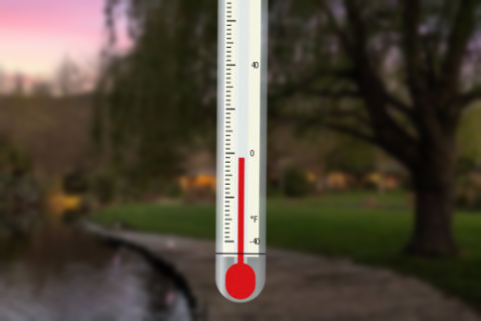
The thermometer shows -2 °F
